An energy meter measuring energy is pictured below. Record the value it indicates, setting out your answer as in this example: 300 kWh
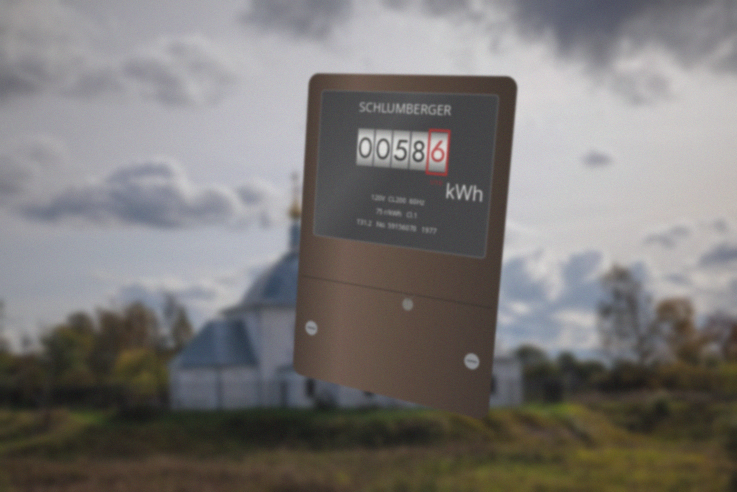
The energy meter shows 58.6 kWh
